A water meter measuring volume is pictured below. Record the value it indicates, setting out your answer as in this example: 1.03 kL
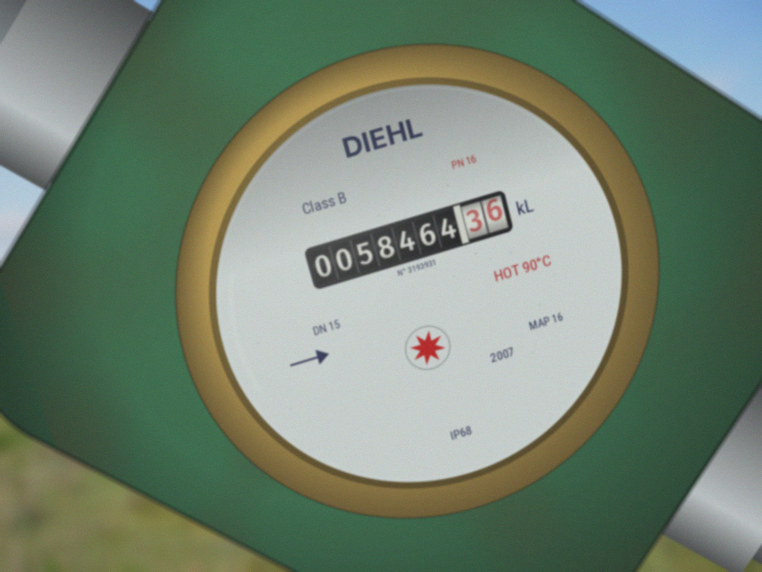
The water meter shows 58464.36 kL
